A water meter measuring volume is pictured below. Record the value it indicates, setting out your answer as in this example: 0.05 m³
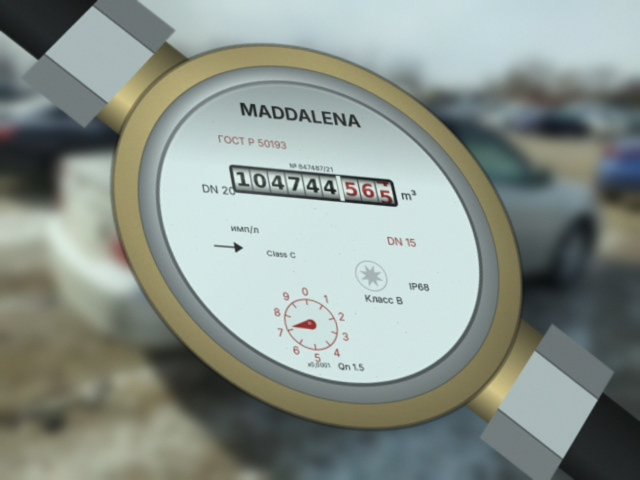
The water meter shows 104744.5647 m³
